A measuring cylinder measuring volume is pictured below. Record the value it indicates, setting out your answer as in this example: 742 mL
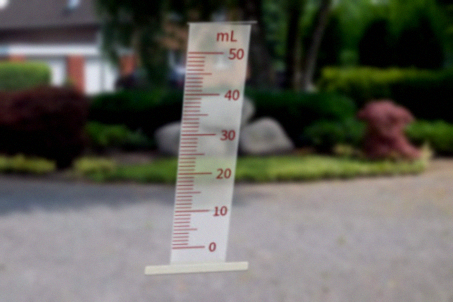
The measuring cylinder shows 10 mL
